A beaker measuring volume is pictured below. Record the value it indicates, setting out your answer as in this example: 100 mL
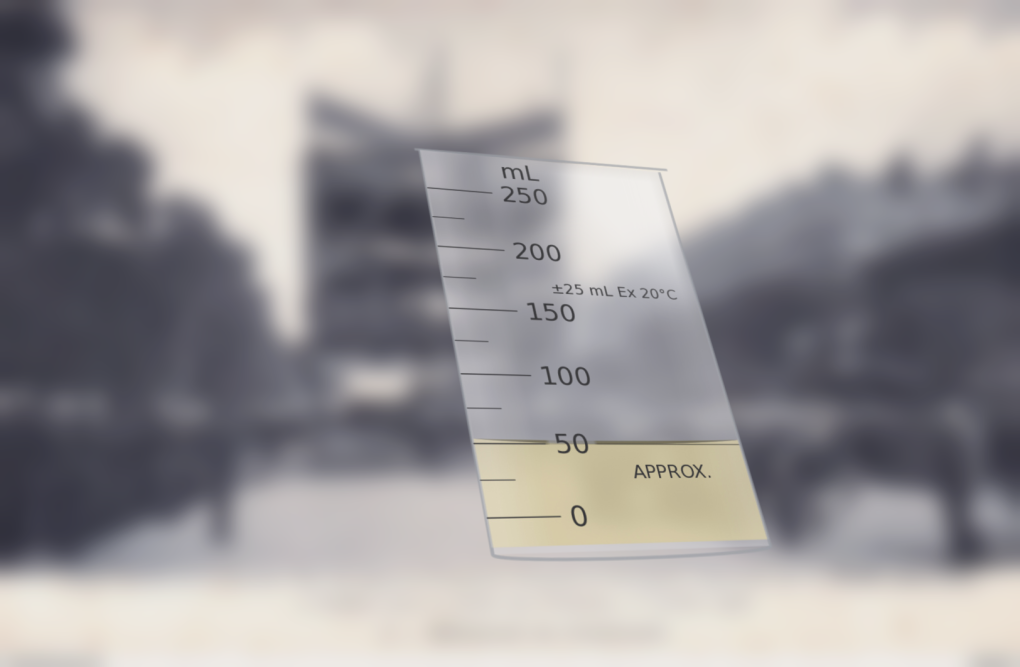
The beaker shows 50 mL
